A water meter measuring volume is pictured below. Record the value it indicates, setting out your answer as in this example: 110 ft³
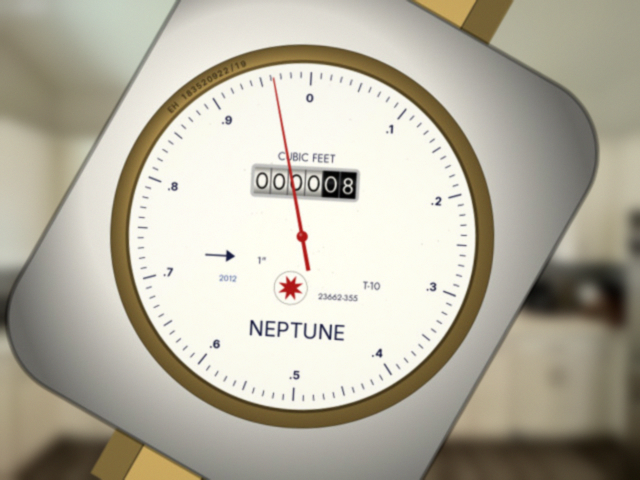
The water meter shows 7.96 ft³
